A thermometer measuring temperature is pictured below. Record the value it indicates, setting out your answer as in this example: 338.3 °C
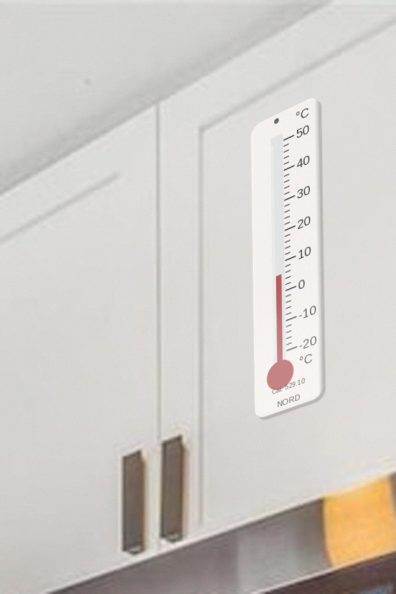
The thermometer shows 6 °C
